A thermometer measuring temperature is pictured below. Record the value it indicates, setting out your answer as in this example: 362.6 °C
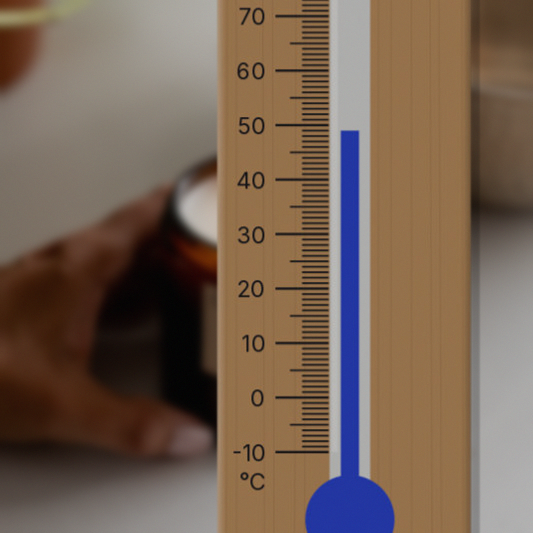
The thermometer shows 49 °C
